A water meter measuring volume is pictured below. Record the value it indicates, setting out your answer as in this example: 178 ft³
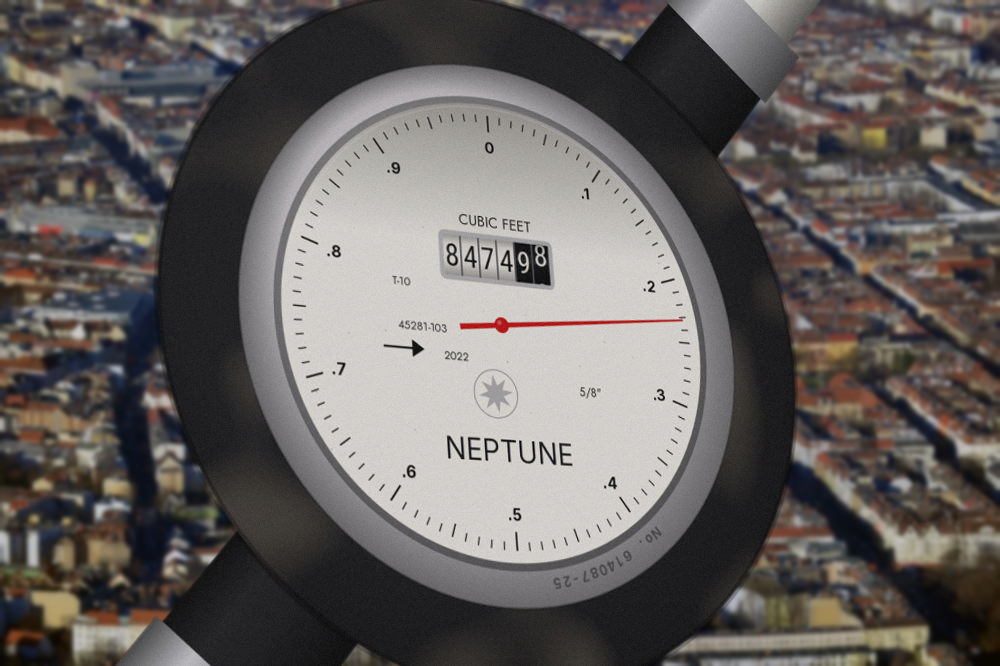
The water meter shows 847498.23 ft³
